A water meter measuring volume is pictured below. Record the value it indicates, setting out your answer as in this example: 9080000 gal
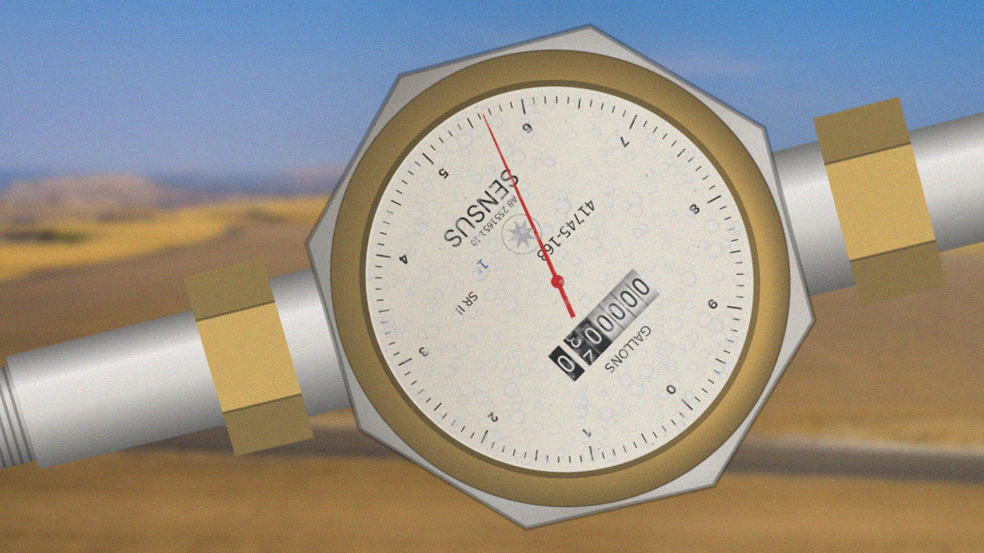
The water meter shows 25.6 gal
